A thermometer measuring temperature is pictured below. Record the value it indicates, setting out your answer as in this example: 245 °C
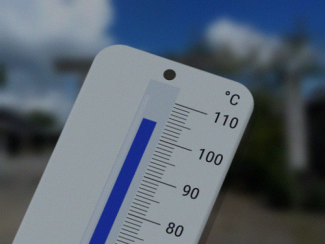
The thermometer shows 104 °C
